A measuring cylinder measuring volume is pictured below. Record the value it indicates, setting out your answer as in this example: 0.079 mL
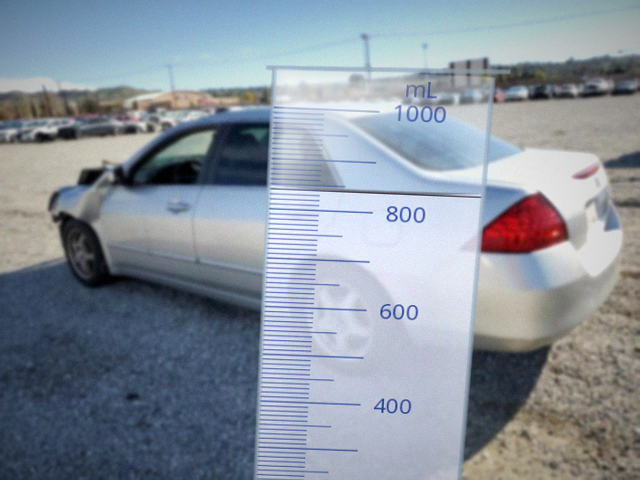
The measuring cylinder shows 840 mL
